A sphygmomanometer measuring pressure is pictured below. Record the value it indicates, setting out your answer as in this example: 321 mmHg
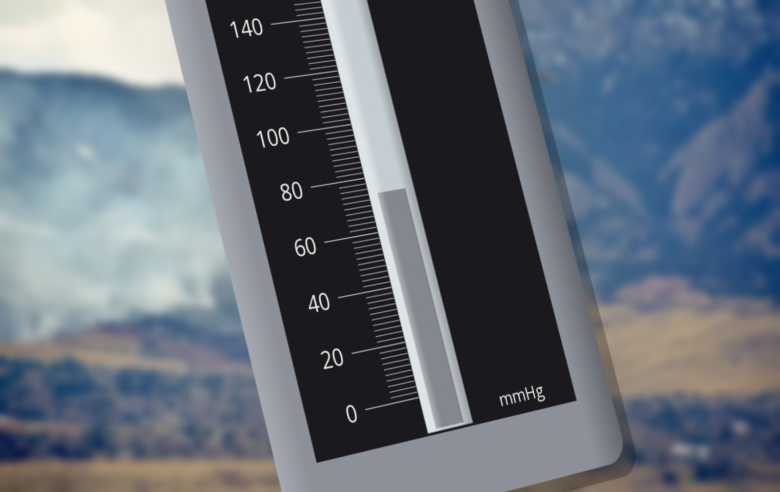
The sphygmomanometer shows 74 mmHg
